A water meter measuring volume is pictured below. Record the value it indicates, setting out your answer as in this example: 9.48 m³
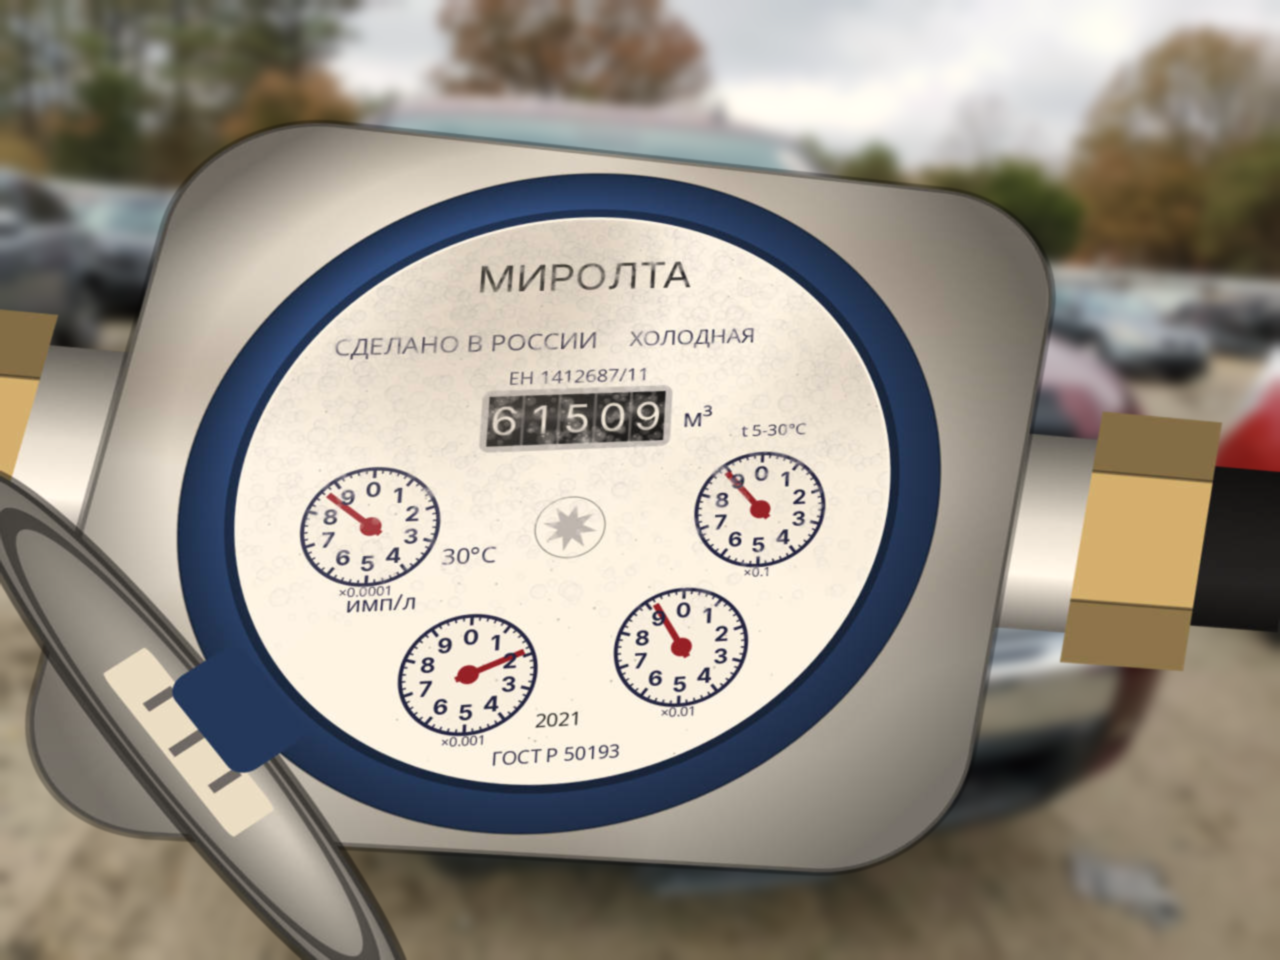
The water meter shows 61509.8918 m³
